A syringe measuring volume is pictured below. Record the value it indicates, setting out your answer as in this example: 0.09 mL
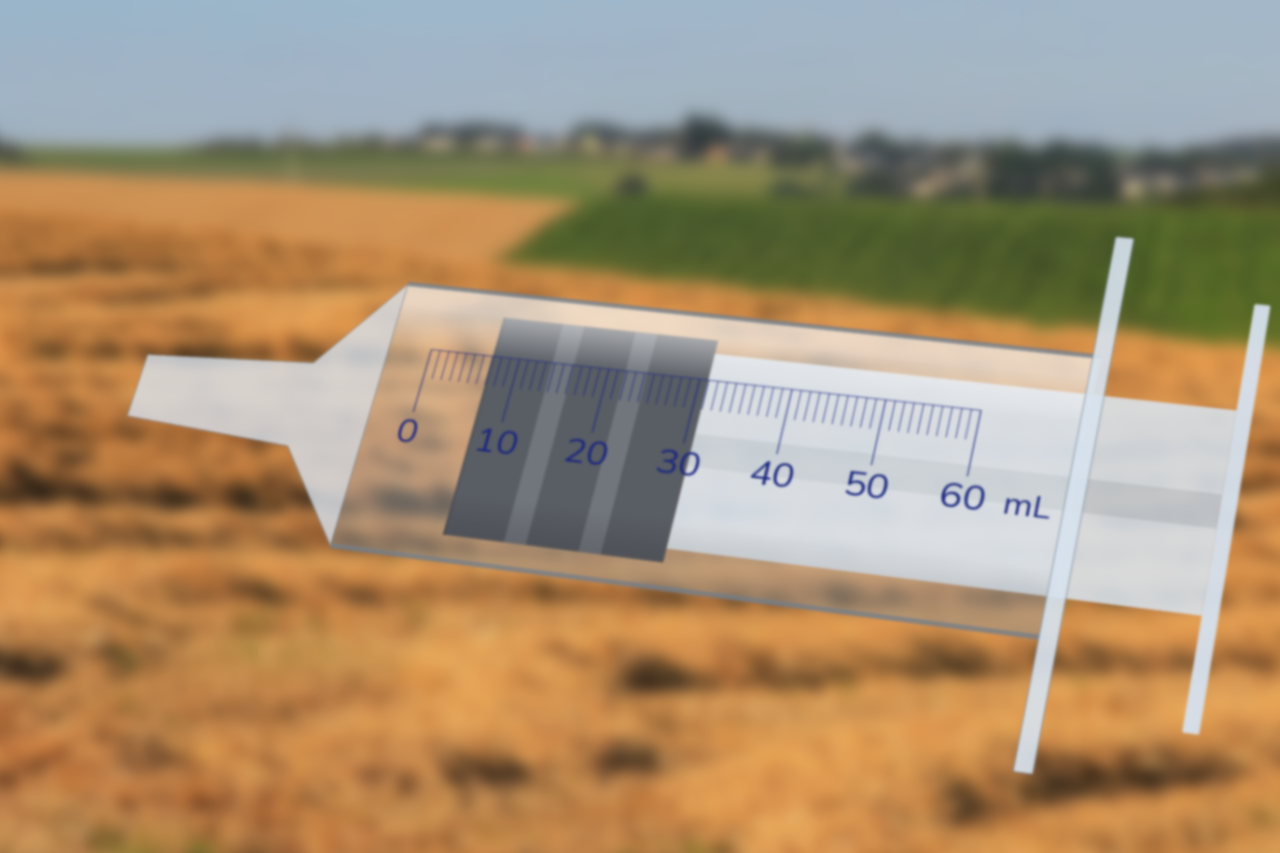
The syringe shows 7 mL
